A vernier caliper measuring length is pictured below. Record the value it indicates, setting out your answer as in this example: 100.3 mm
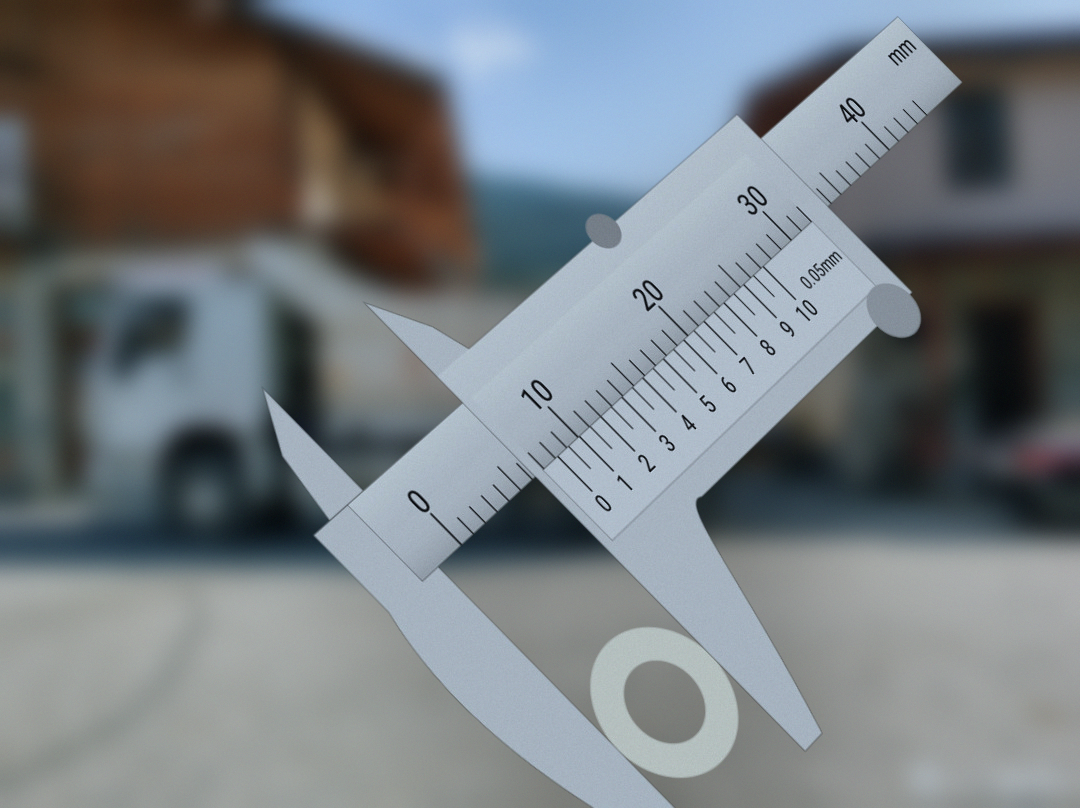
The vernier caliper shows 8.2 mm
